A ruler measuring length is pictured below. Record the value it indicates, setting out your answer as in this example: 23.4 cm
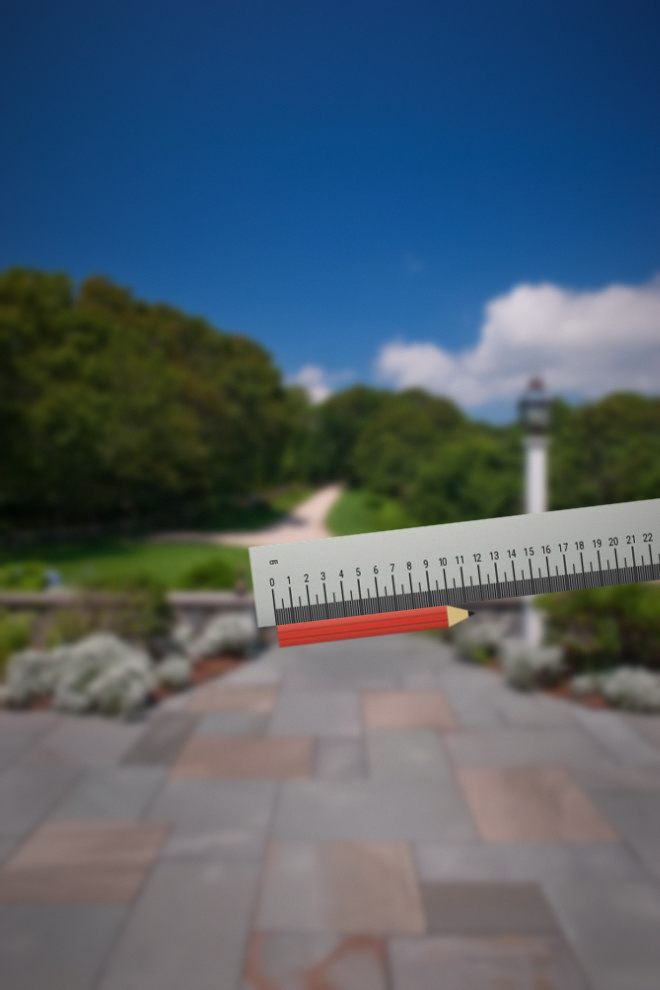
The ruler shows 11.5 cm
